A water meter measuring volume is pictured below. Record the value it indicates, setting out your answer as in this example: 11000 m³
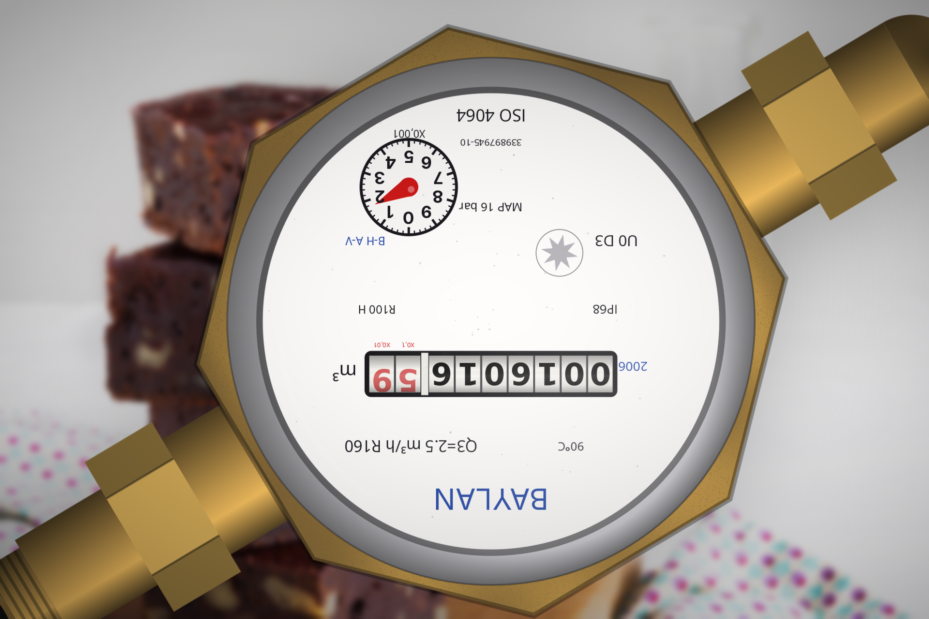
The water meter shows 16016.591 m³
